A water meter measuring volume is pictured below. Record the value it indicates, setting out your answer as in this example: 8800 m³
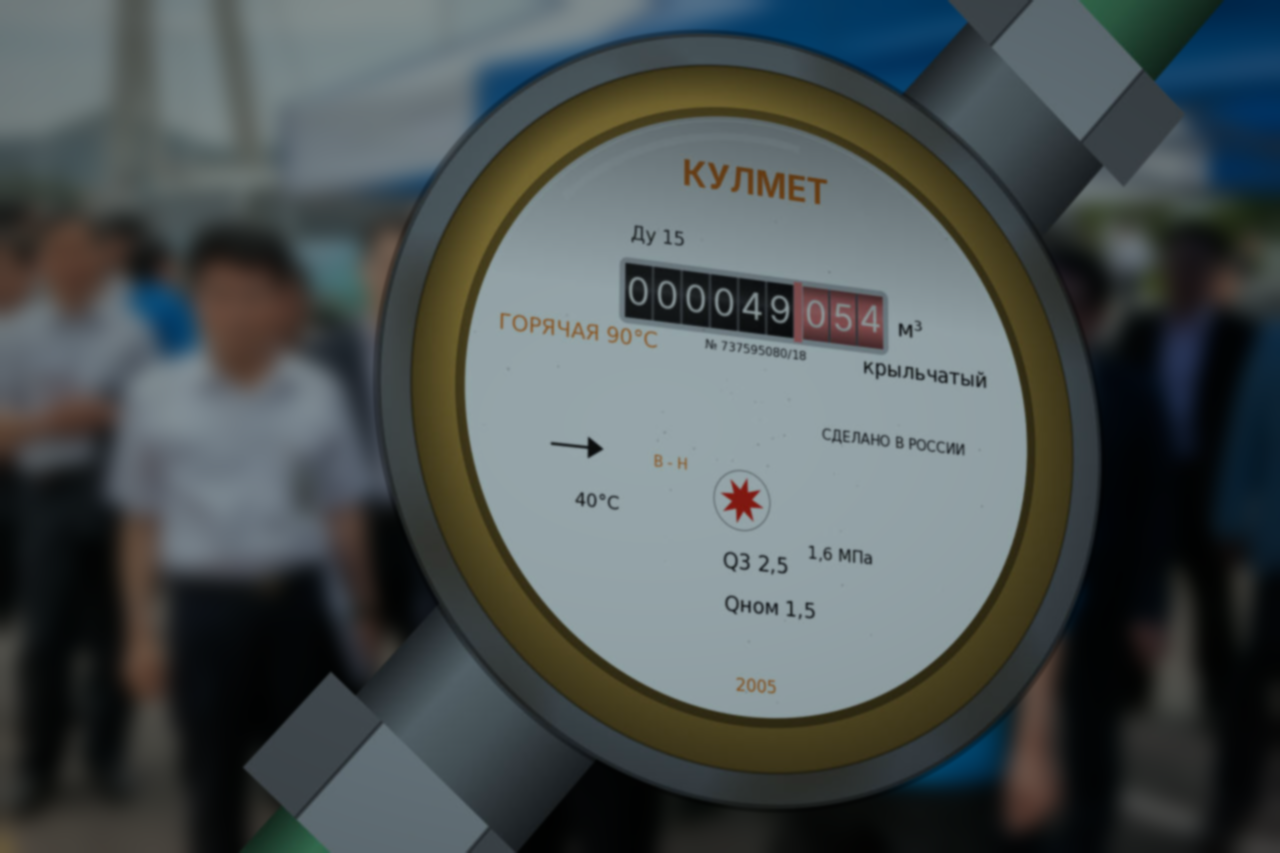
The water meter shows 49.054 m³
